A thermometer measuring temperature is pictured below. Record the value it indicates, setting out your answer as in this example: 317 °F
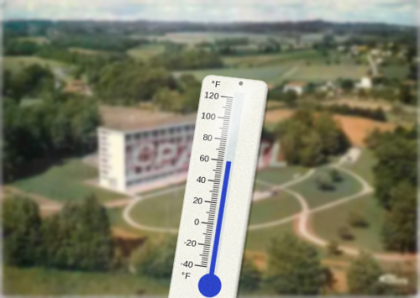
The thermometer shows 60 °F
